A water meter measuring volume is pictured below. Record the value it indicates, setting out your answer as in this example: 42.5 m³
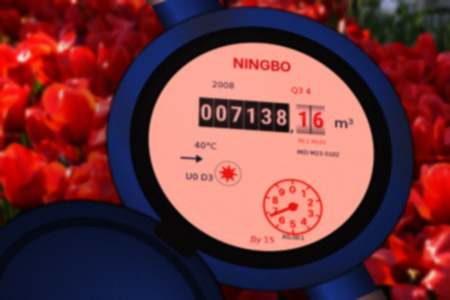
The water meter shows 7138.166 m³
